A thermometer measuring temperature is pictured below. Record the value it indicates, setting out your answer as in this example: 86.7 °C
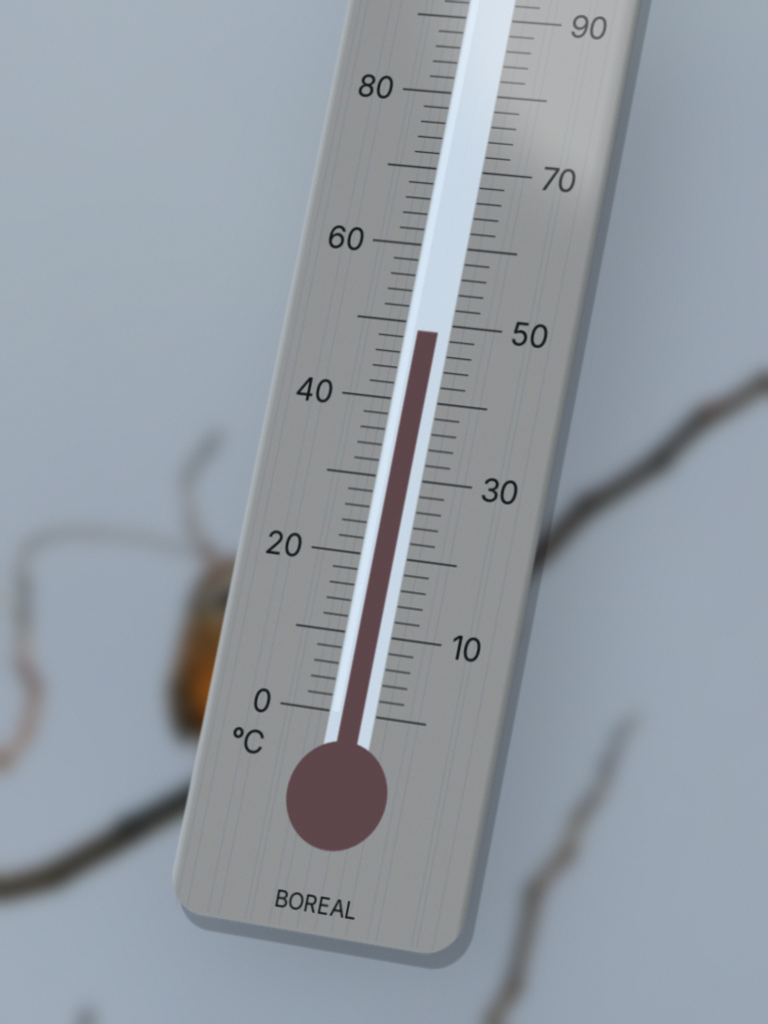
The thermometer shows 49 °C
